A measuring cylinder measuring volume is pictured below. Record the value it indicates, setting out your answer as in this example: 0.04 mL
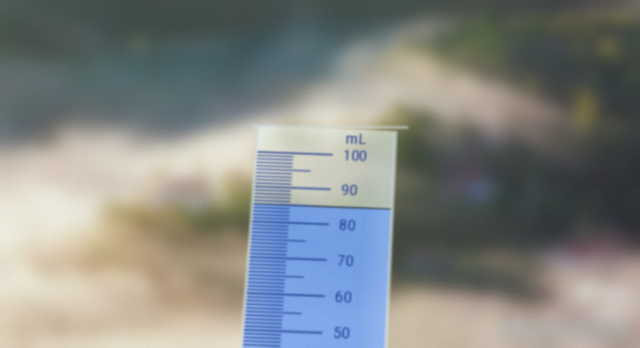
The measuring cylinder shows 85 mL
